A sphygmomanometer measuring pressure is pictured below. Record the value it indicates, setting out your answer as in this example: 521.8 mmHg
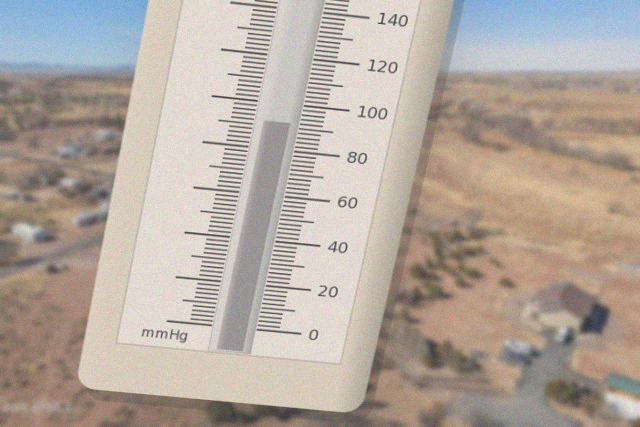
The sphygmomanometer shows 92 mmHg
